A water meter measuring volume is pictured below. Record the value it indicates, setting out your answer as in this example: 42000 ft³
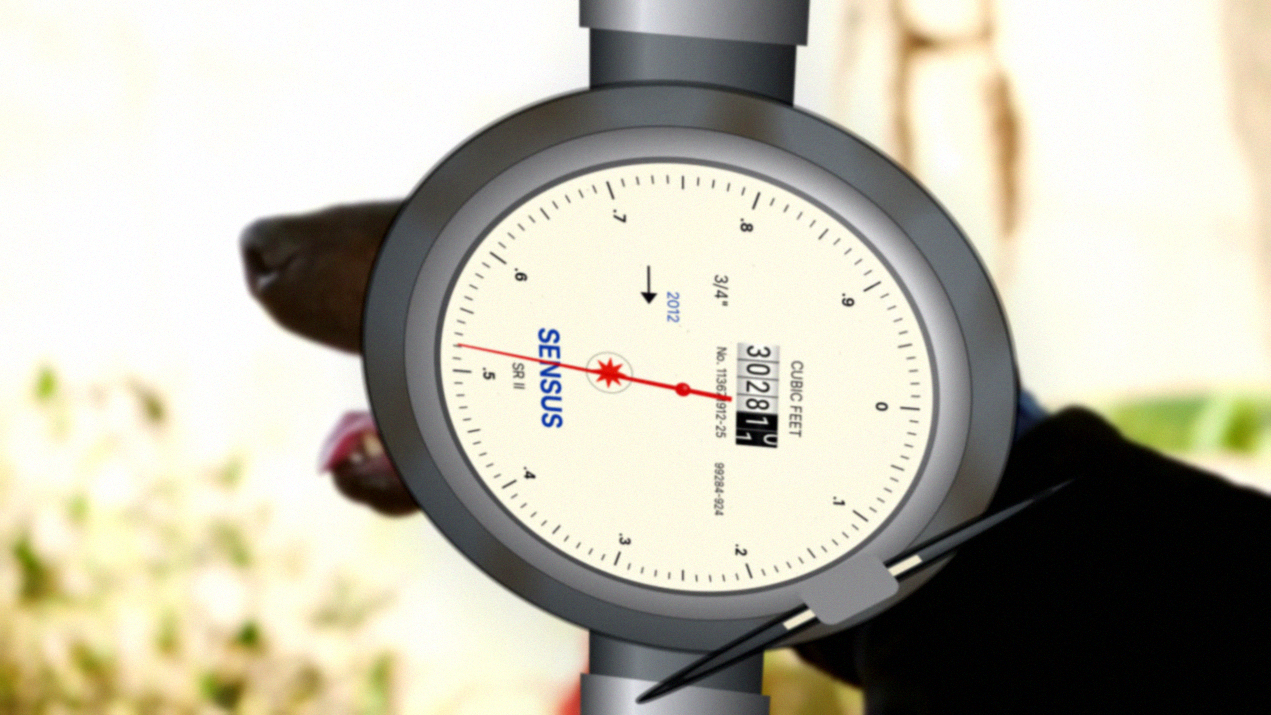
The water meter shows 302810.52 ft³
